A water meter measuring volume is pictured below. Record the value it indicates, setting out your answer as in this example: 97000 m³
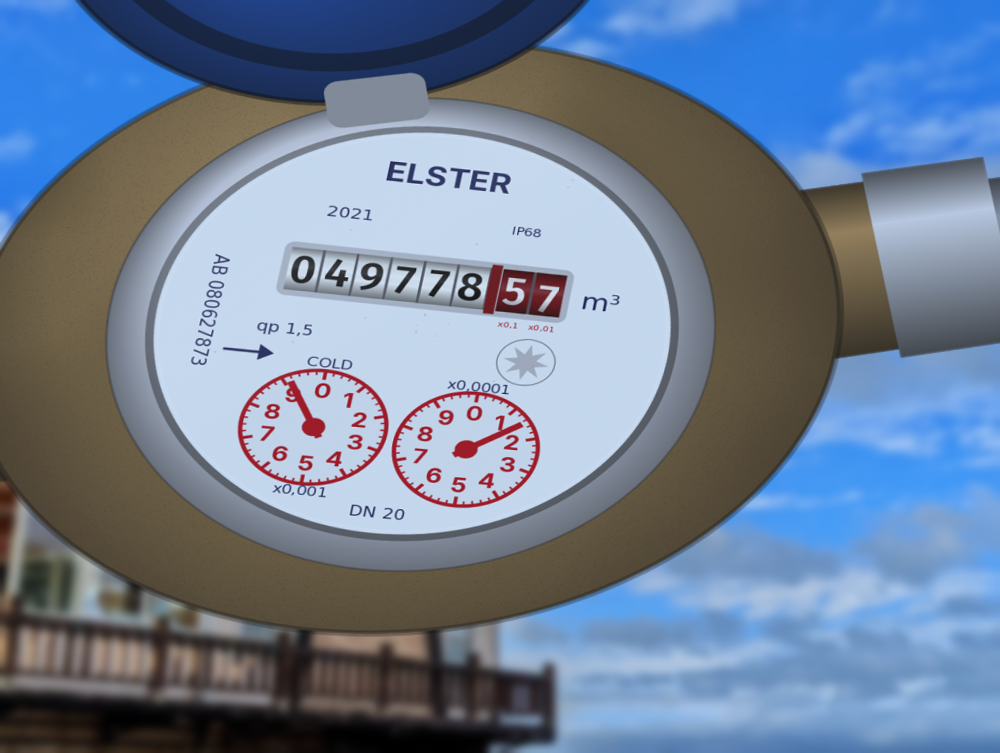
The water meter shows 49778.5691 m³
